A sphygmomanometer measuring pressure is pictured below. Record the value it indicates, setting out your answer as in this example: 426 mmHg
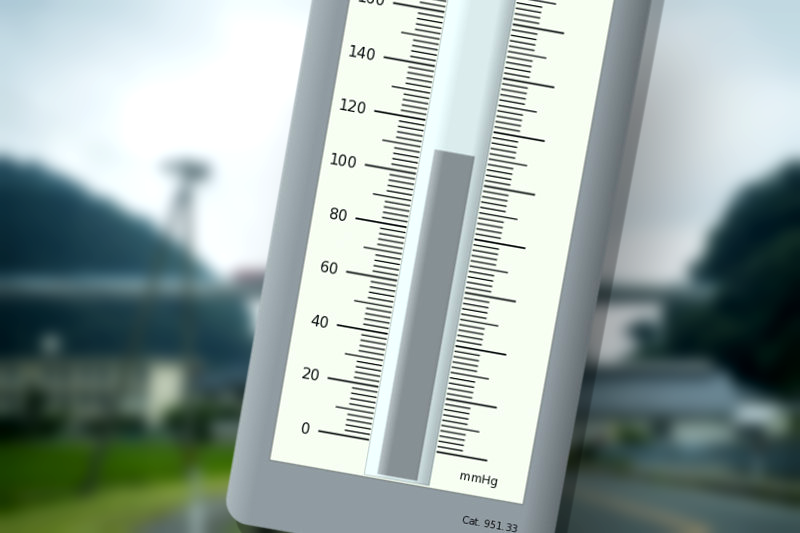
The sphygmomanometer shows 110 mmHg
